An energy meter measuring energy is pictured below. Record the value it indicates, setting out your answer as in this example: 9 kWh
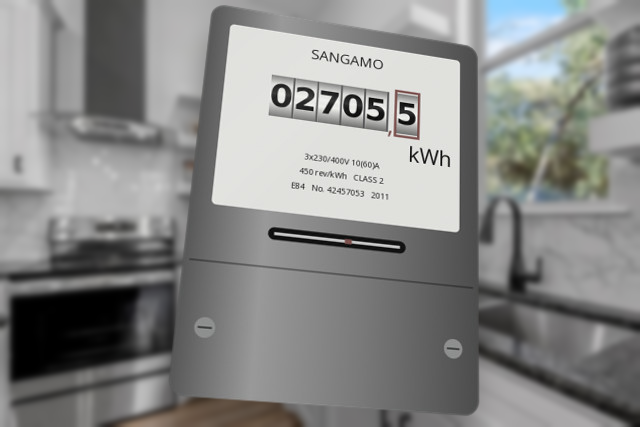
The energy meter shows 2705.5 kWh
